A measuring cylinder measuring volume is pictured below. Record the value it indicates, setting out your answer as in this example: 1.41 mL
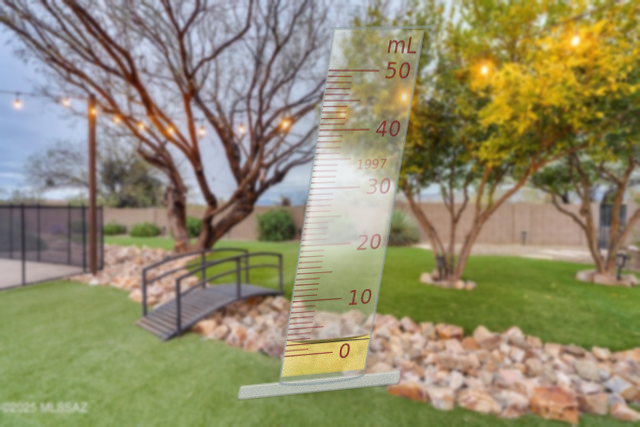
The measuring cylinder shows 2 mL
